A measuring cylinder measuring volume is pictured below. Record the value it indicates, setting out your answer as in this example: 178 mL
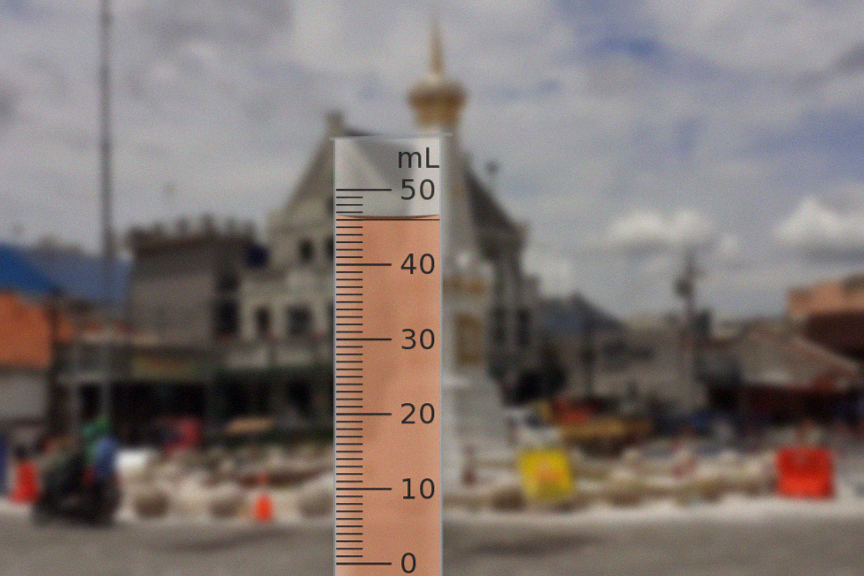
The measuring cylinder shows 46 mL
